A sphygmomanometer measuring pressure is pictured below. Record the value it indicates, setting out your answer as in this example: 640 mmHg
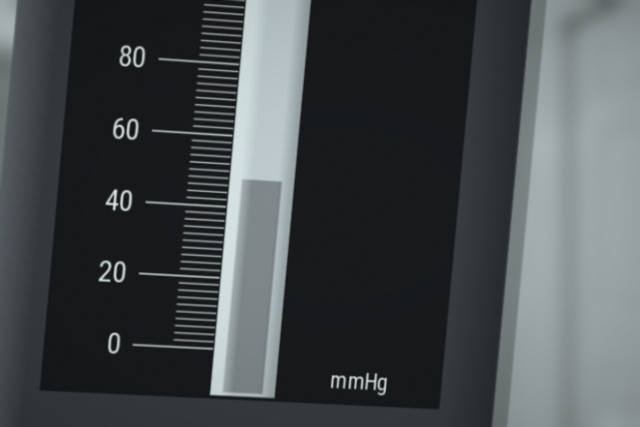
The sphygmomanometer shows 48 mmHg
